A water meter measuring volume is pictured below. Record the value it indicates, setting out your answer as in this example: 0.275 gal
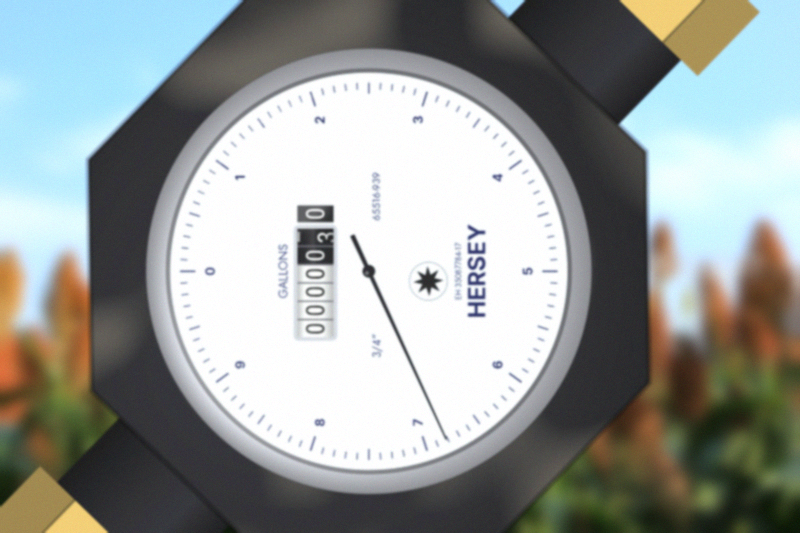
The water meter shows 26.8 gal
